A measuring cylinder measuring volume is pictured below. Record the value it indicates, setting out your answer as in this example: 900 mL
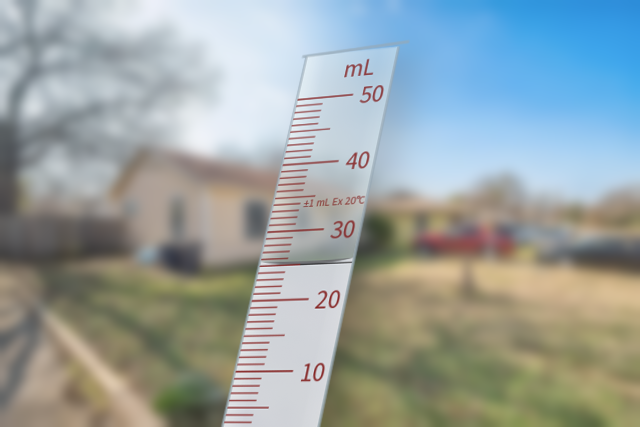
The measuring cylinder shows 25 mL
